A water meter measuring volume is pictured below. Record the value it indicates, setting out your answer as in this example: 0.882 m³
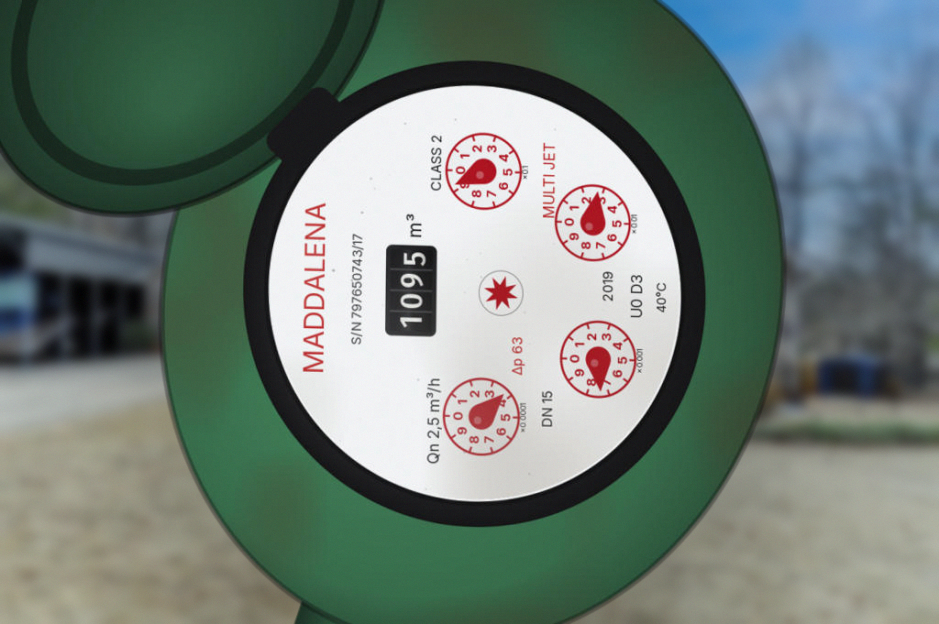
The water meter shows 1094.9273 m³
